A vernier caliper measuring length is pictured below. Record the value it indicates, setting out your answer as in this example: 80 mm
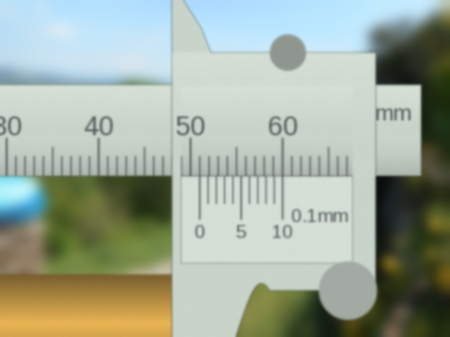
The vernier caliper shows 51.0 mm
